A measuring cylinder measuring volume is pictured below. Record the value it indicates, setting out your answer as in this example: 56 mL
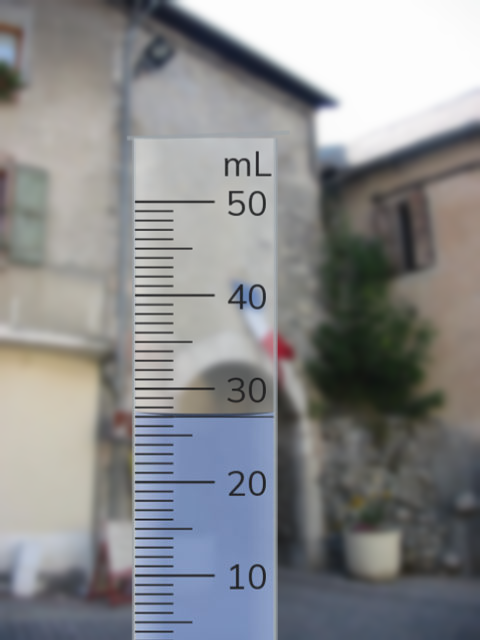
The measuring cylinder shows 27 mL
